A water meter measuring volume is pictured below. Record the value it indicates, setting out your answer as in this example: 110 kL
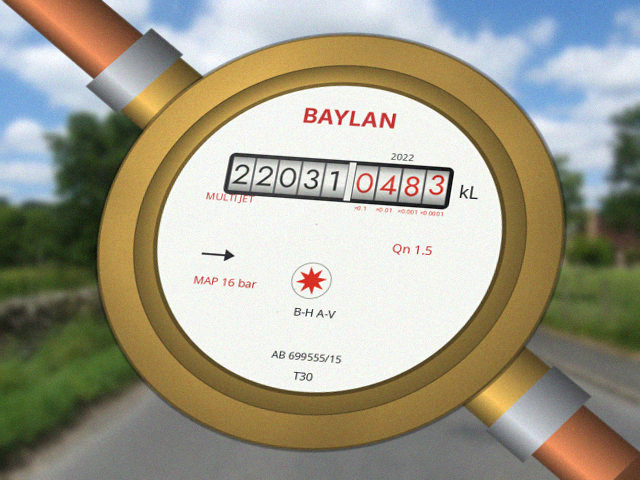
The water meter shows 22031.0483 kL
